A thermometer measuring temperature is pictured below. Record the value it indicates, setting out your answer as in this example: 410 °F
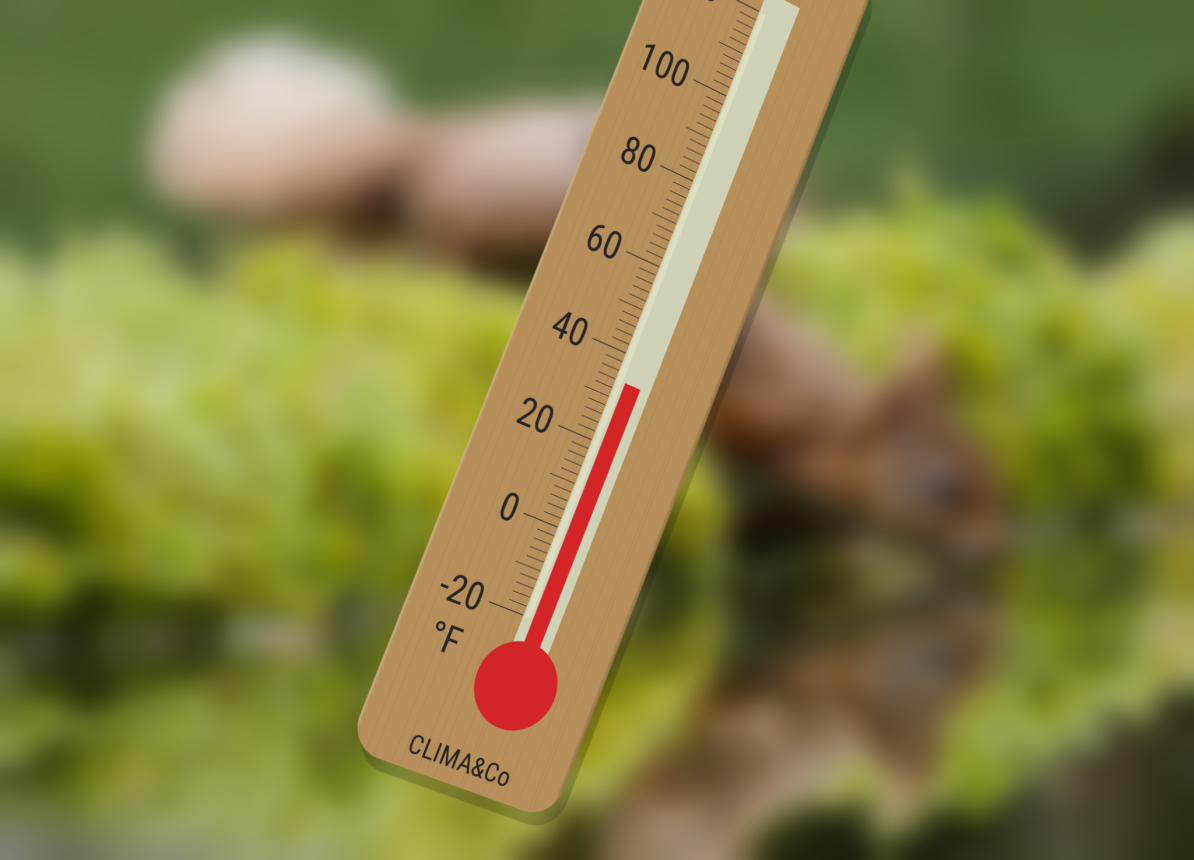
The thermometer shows 34 °F
